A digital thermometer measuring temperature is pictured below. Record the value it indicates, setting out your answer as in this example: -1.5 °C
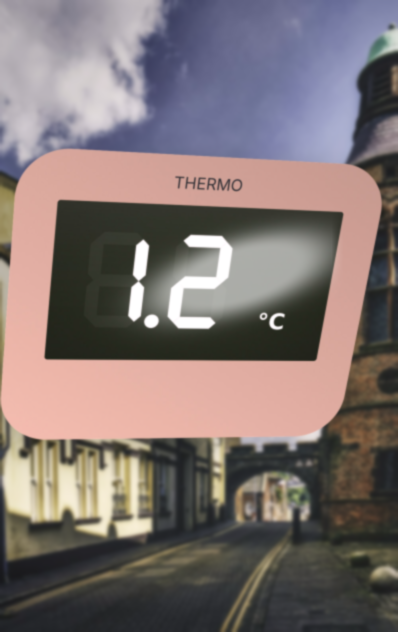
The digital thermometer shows 1.2 °C
